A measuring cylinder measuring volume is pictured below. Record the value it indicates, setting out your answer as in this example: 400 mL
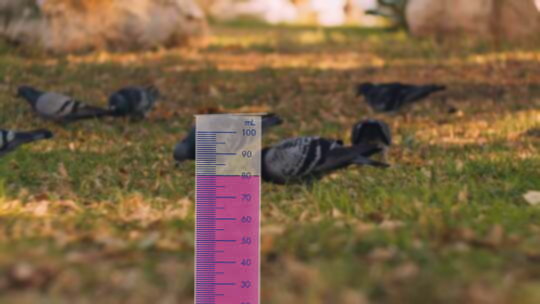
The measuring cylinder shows 80 mL
